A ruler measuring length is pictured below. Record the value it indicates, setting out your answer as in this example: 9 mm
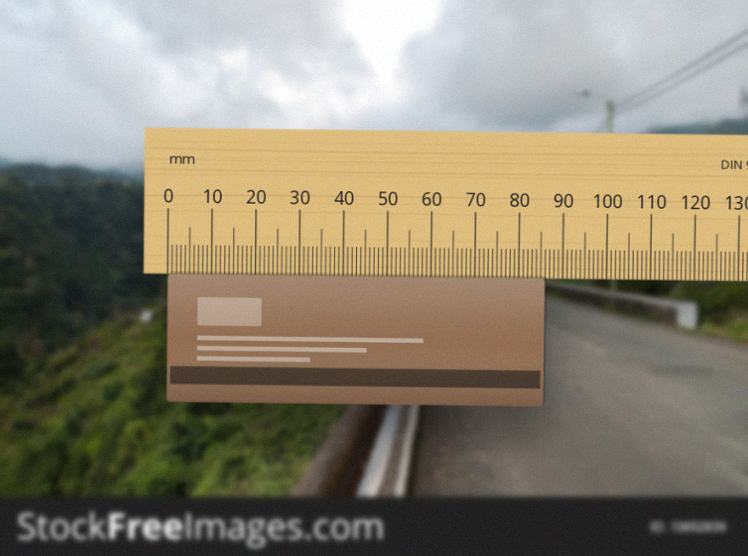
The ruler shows 86 mm
